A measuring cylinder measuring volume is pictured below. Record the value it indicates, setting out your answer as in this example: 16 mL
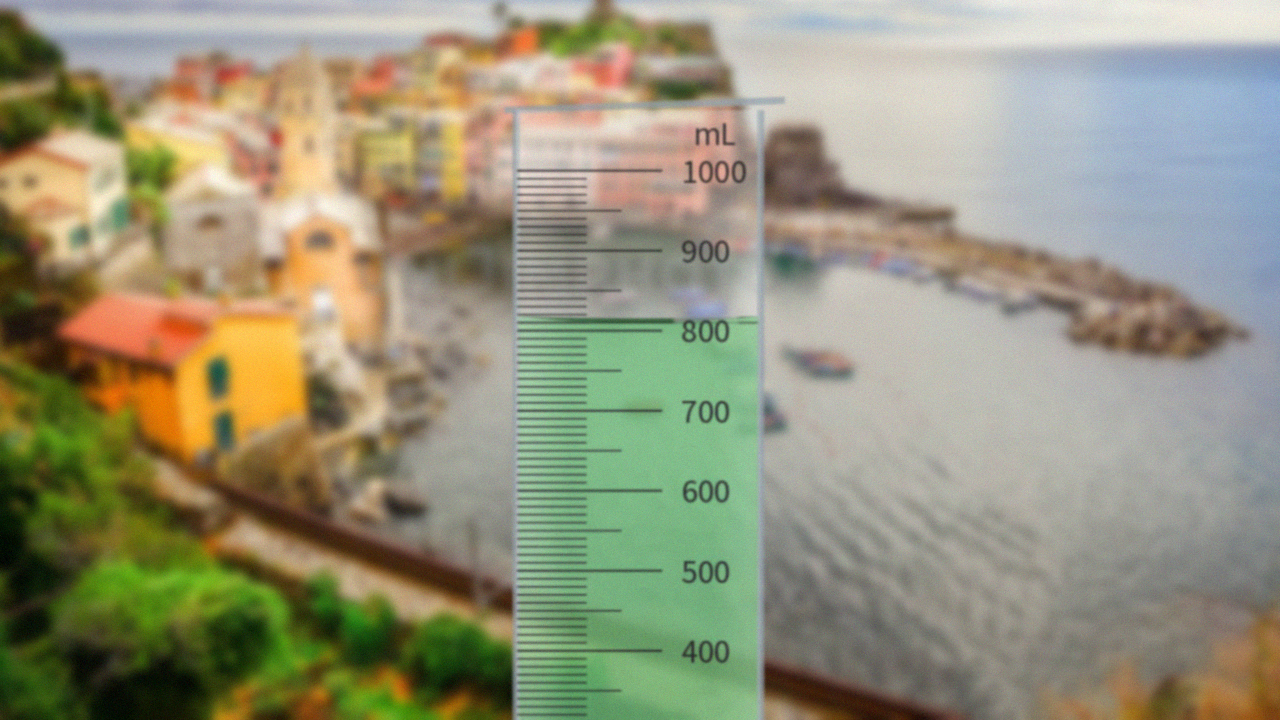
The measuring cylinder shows 810 mL
